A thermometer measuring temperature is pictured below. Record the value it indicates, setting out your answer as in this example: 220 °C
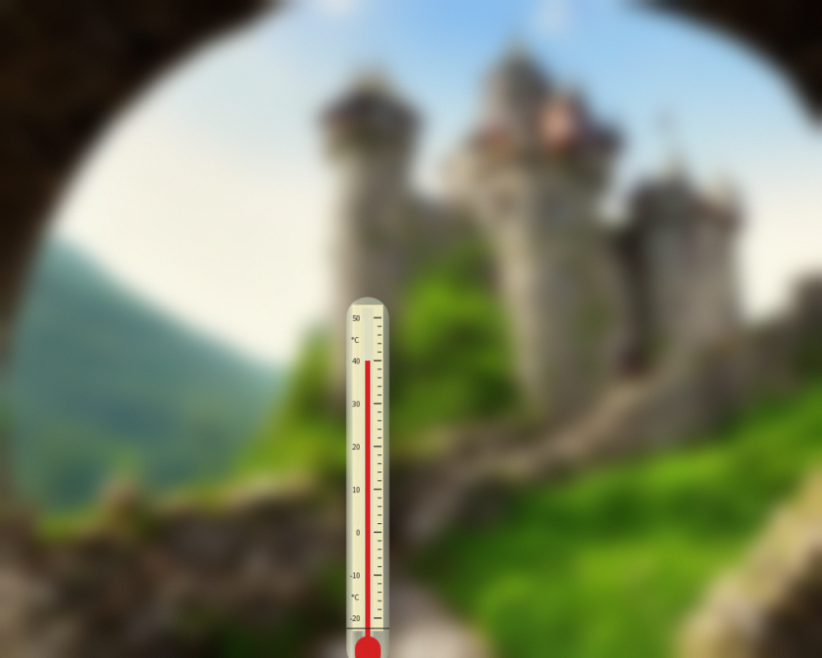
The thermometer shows 40 °C
